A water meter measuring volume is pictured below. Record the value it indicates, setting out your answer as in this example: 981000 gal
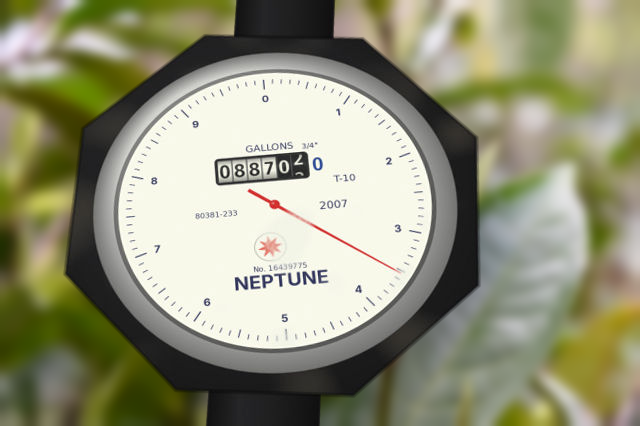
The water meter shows 887023.5 gal
